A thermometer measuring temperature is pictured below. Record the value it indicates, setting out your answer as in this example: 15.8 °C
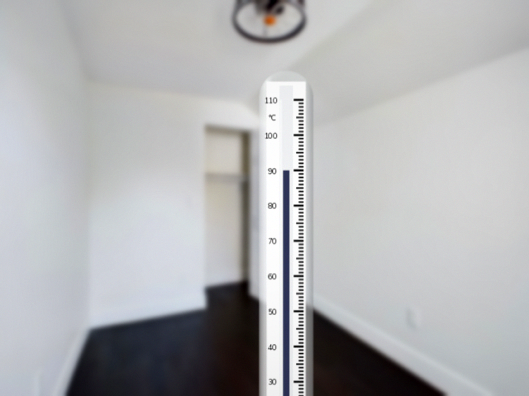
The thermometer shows 90 °C
